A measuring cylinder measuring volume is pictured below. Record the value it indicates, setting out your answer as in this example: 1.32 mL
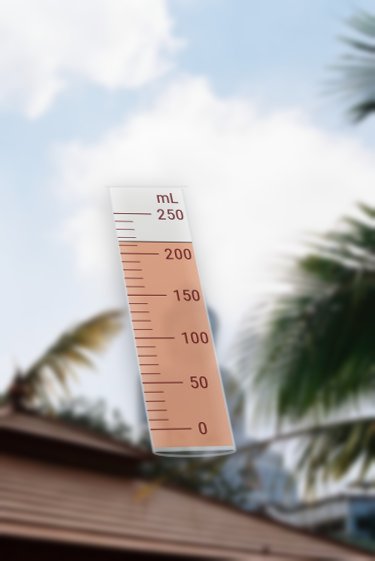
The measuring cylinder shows 215 mL
